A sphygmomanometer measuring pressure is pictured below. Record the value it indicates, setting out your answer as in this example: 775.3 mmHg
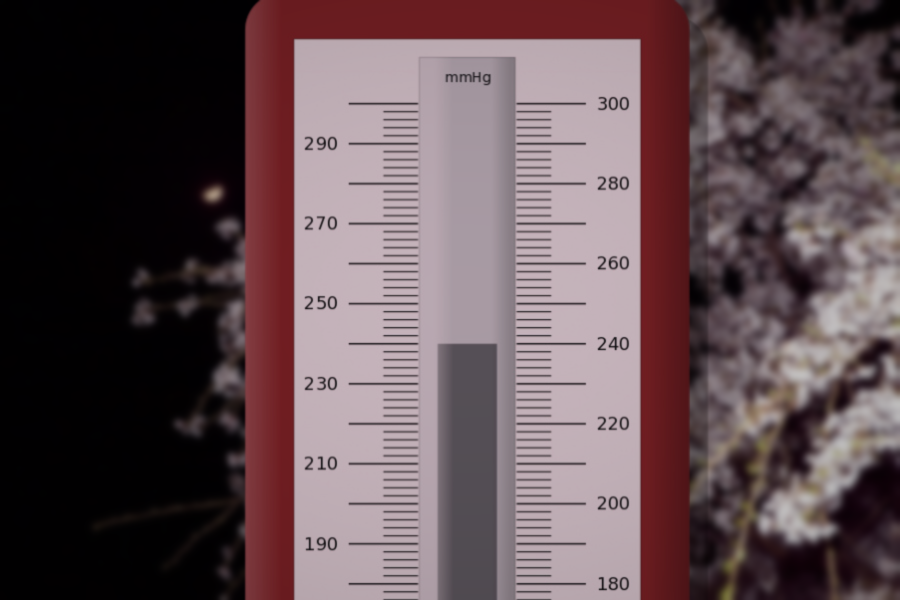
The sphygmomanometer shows 240 mmHg
